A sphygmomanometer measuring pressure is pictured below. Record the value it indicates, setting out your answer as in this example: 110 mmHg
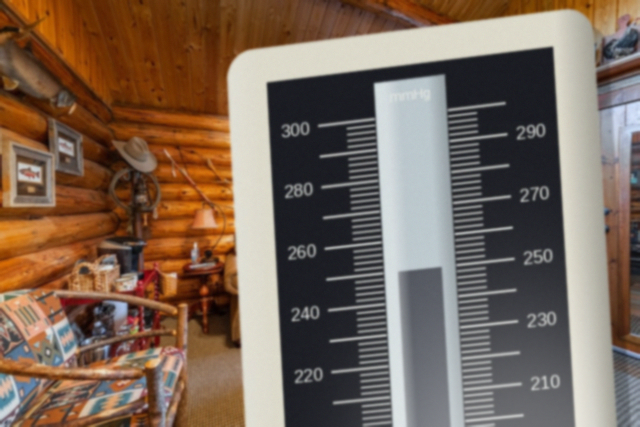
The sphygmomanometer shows 250 mmHg
